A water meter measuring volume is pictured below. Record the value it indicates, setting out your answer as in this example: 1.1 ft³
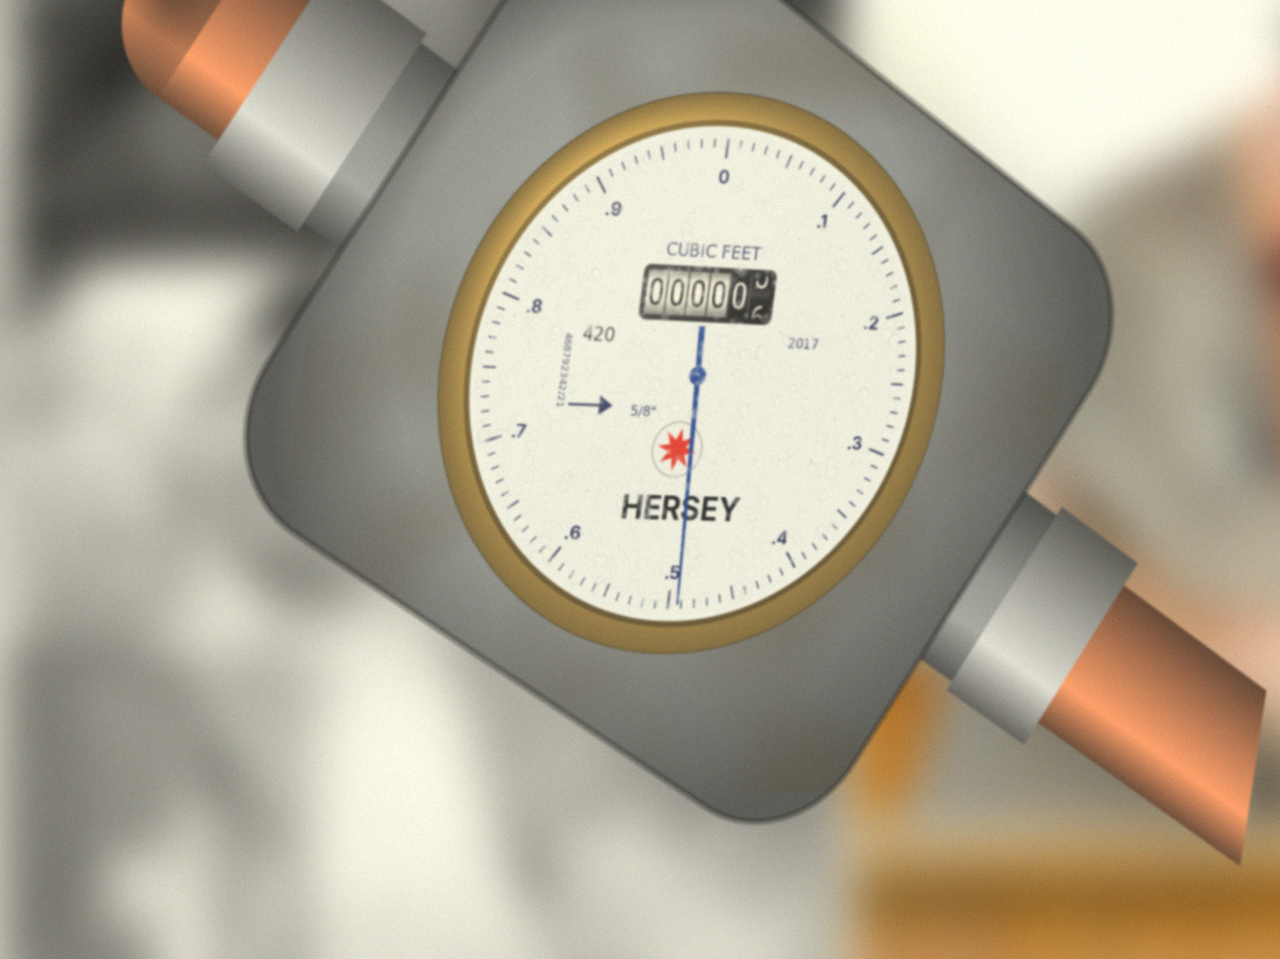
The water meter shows 5.49 ft³
